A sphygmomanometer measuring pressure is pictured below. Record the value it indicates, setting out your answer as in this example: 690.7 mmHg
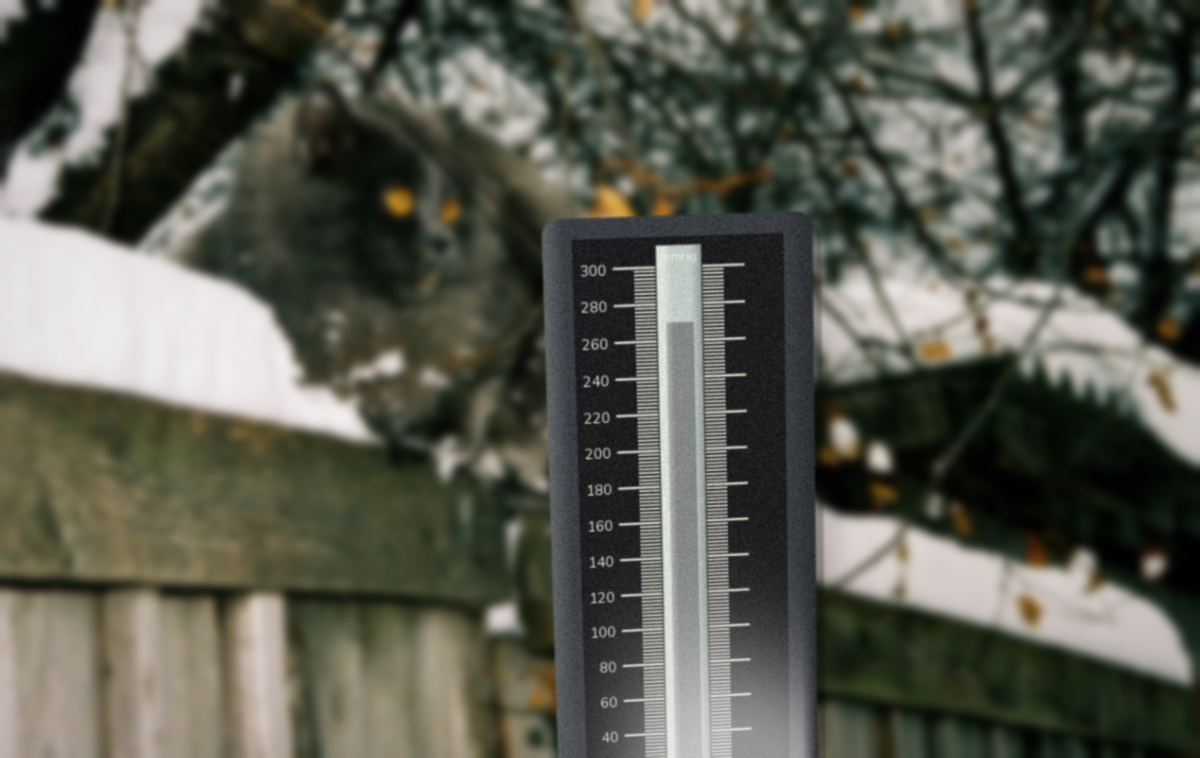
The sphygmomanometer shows 270 mmHg
